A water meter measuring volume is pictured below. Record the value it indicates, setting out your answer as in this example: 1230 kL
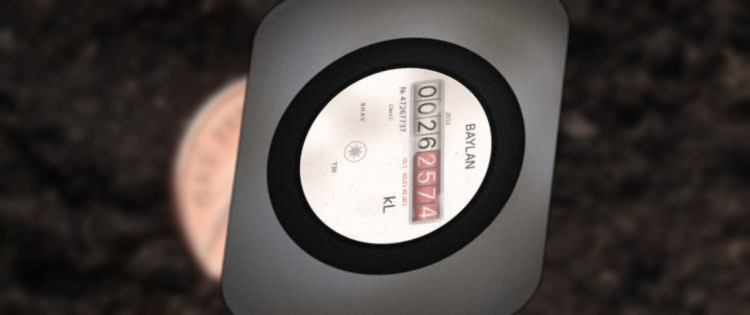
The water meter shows 26.2574 kL
